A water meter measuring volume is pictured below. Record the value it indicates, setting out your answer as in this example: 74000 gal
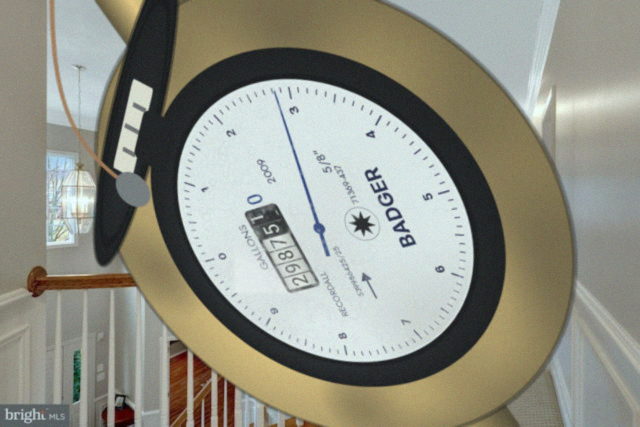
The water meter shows 2987512.8 gal
